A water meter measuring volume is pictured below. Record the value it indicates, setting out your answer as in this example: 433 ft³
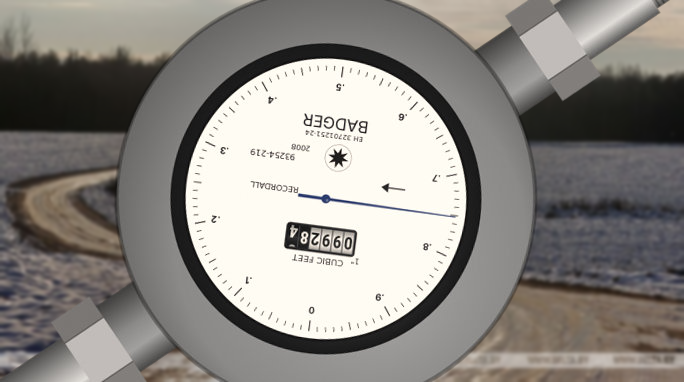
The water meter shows 99283.75 ft³
